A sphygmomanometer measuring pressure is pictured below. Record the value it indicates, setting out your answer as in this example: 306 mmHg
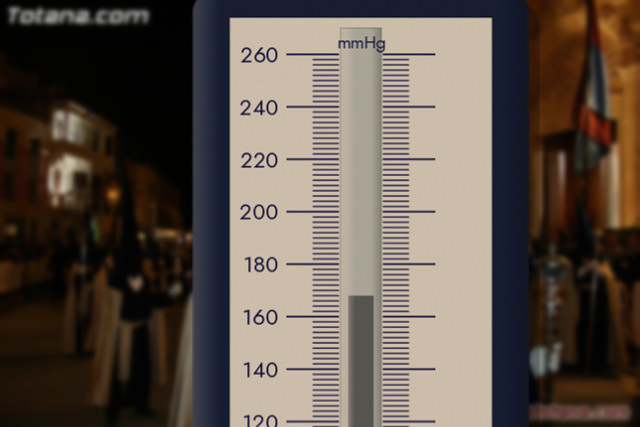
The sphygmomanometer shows 168 mmHg
